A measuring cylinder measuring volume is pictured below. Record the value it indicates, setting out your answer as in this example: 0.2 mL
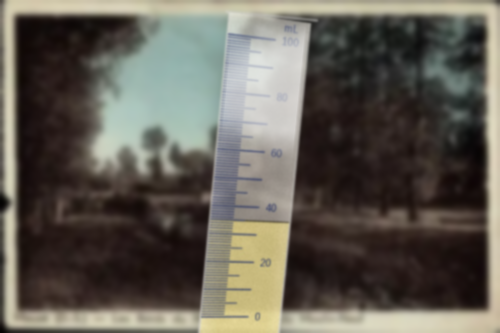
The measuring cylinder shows 35 mL
